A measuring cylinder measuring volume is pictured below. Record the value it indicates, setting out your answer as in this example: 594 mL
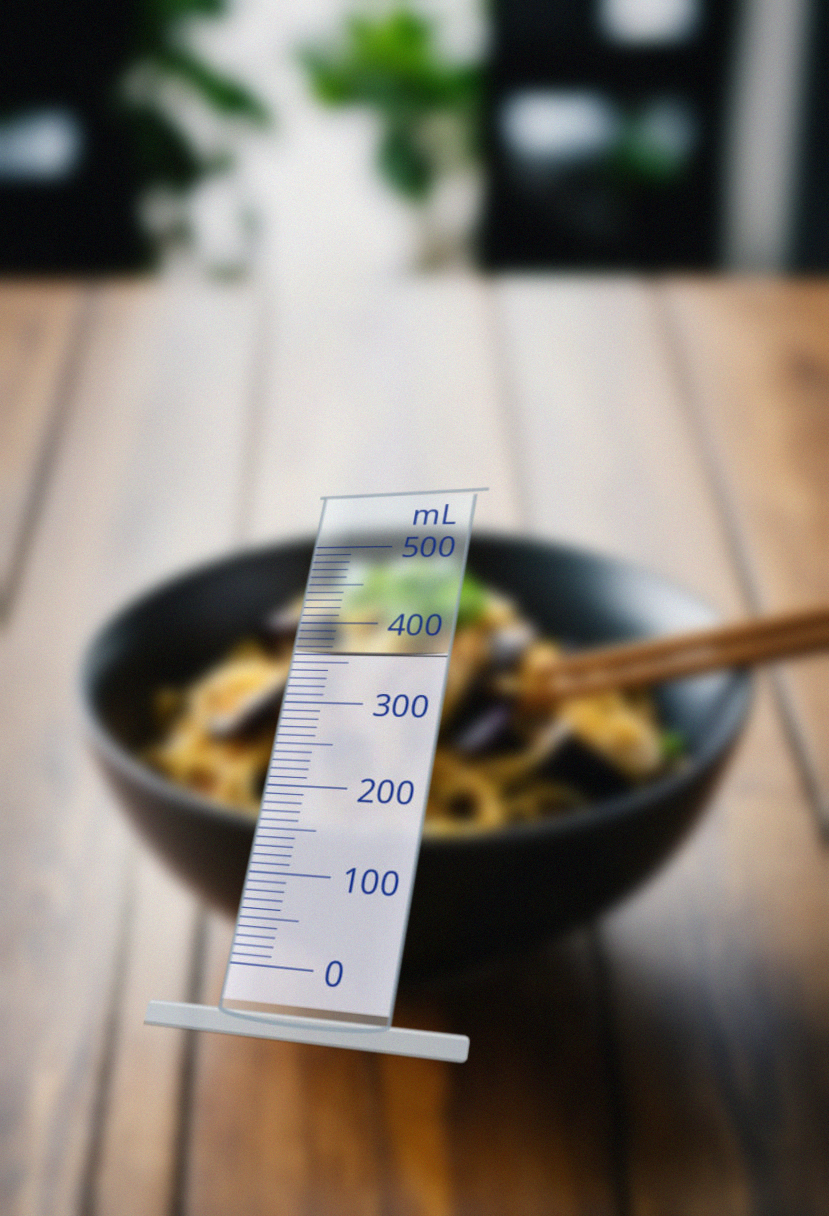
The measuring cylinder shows 360 mL
